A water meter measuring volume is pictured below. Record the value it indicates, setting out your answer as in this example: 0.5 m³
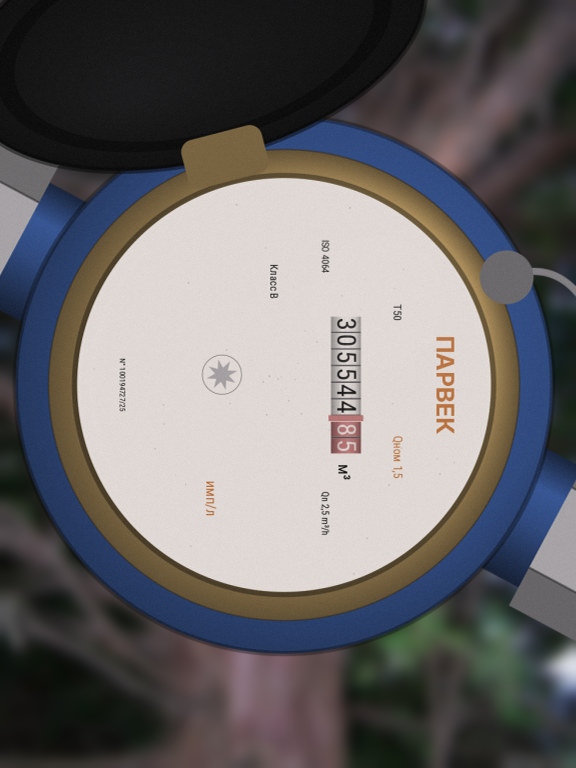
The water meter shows 305544.85 m³
